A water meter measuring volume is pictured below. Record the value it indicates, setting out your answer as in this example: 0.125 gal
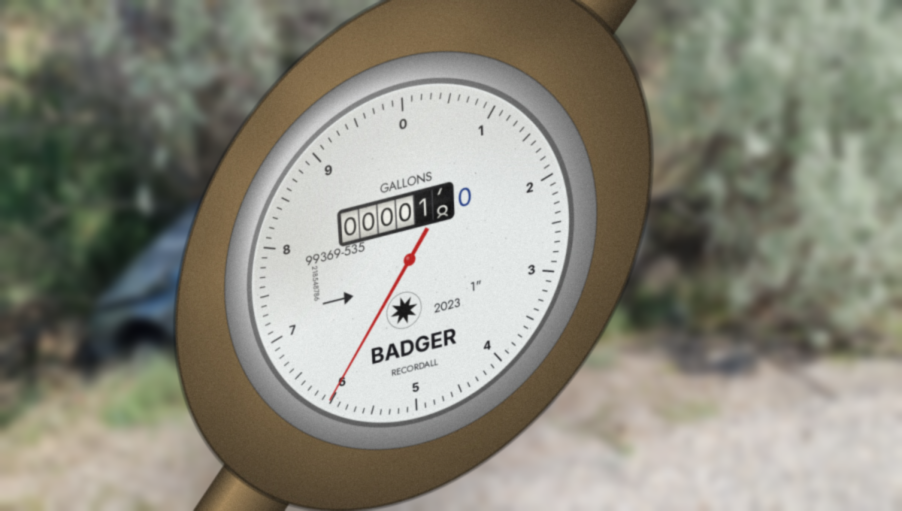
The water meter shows 176.0 gal
